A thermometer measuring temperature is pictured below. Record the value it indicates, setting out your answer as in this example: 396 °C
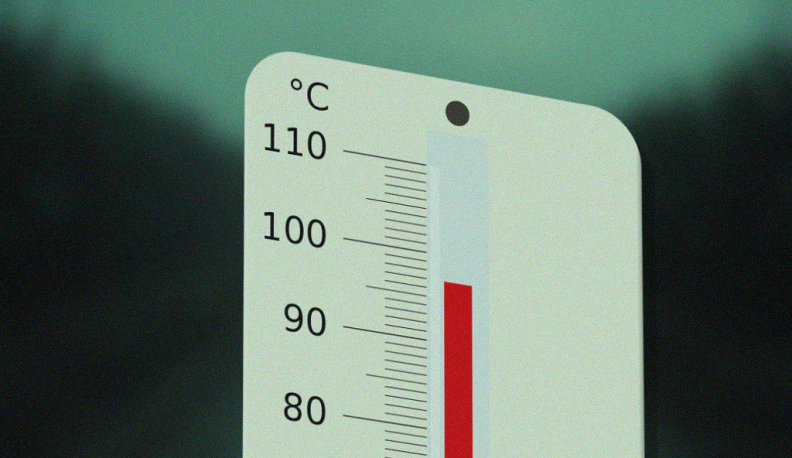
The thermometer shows 97 °C
